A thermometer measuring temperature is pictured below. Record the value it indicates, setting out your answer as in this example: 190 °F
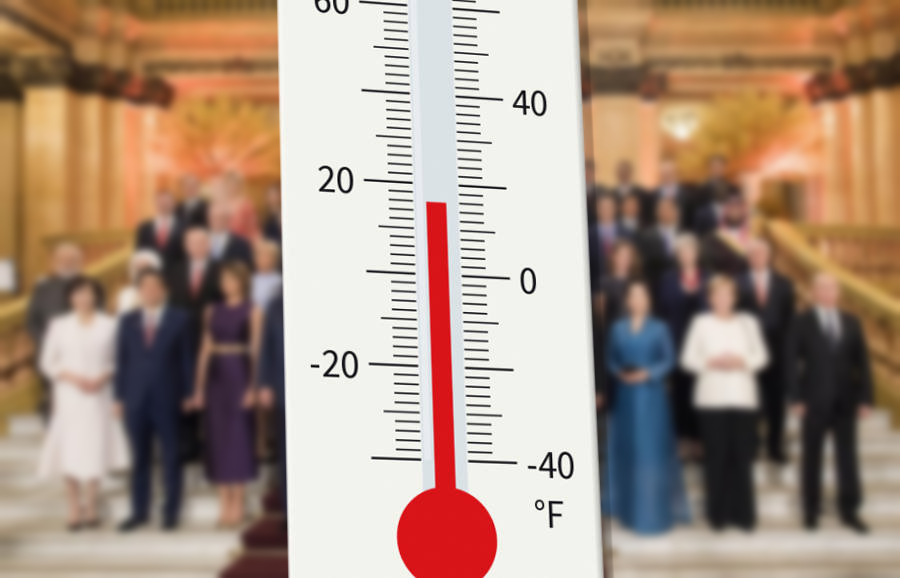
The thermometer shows 16 °F
